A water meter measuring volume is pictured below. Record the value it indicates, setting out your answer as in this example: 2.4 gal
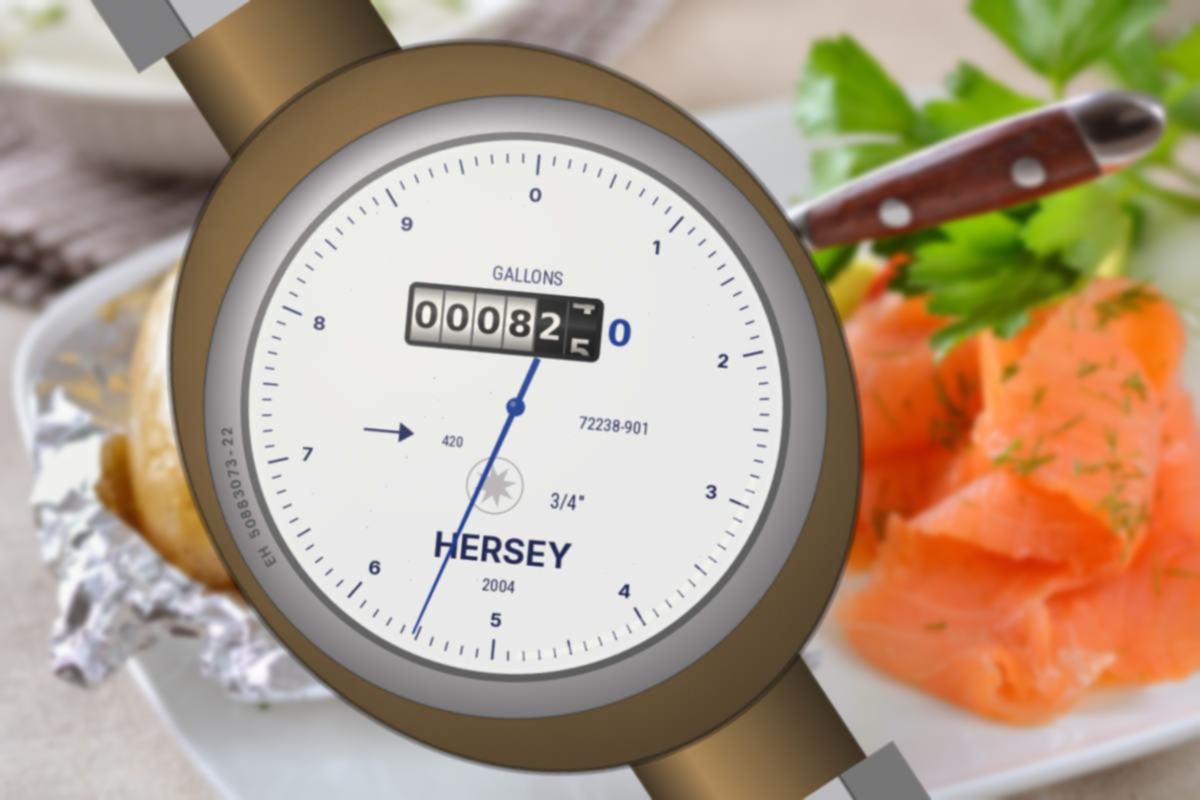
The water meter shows 8245.5 gal
